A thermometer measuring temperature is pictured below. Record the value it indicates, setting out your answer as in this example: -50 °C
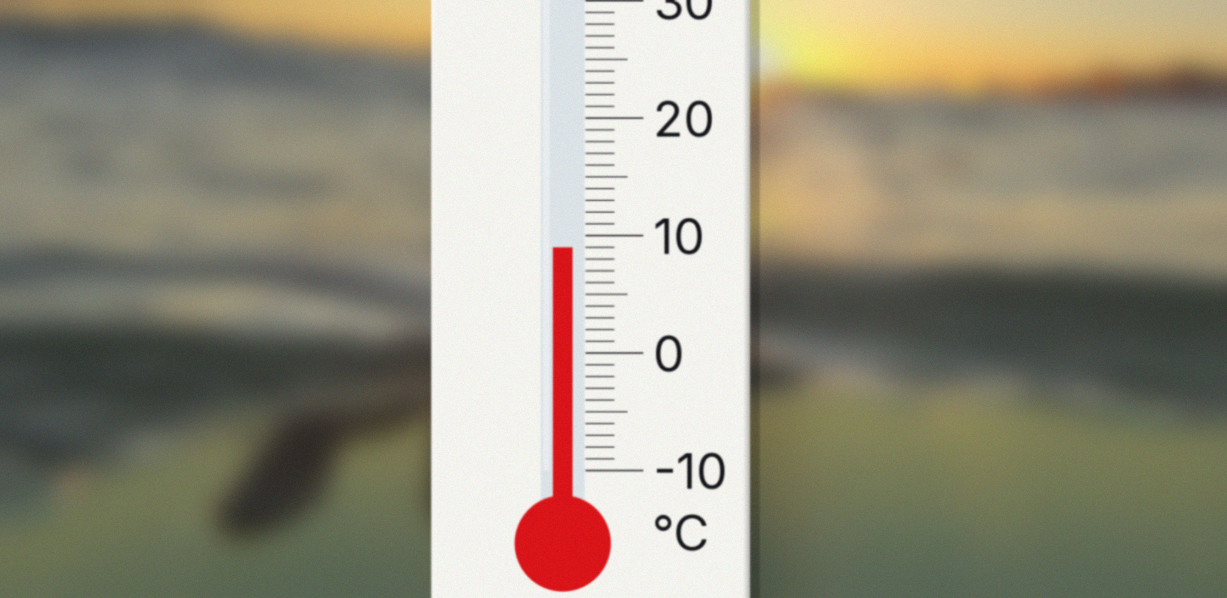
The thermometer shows 9 °C
